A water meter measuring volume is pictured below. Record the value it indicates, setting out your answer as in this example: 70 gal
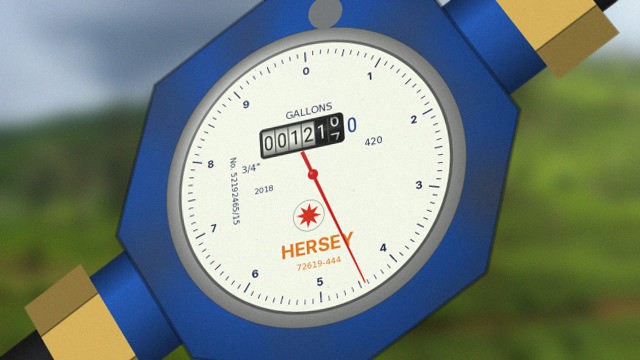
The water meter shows 12164.4 gal
